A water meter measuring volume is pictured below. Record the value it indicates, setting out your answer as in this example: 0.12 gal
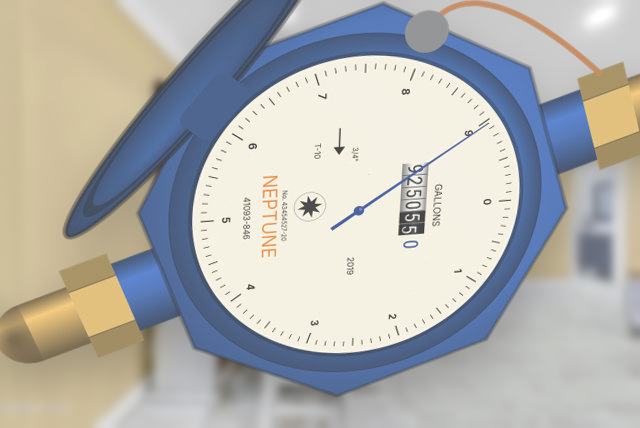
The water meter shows 9250549.0 gal
